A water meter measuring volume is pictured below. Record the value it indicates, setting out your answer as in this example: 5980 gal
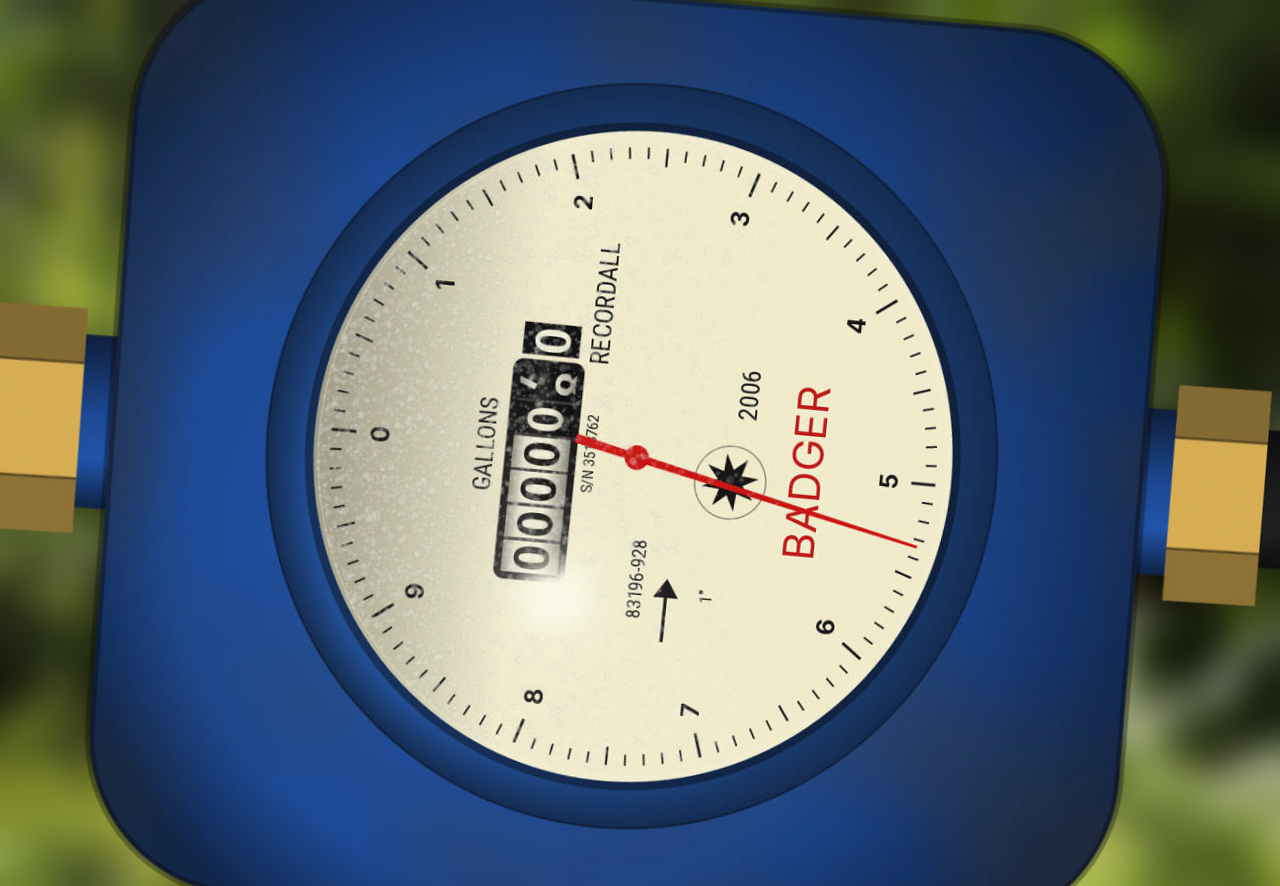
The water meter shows 75.3 gal
